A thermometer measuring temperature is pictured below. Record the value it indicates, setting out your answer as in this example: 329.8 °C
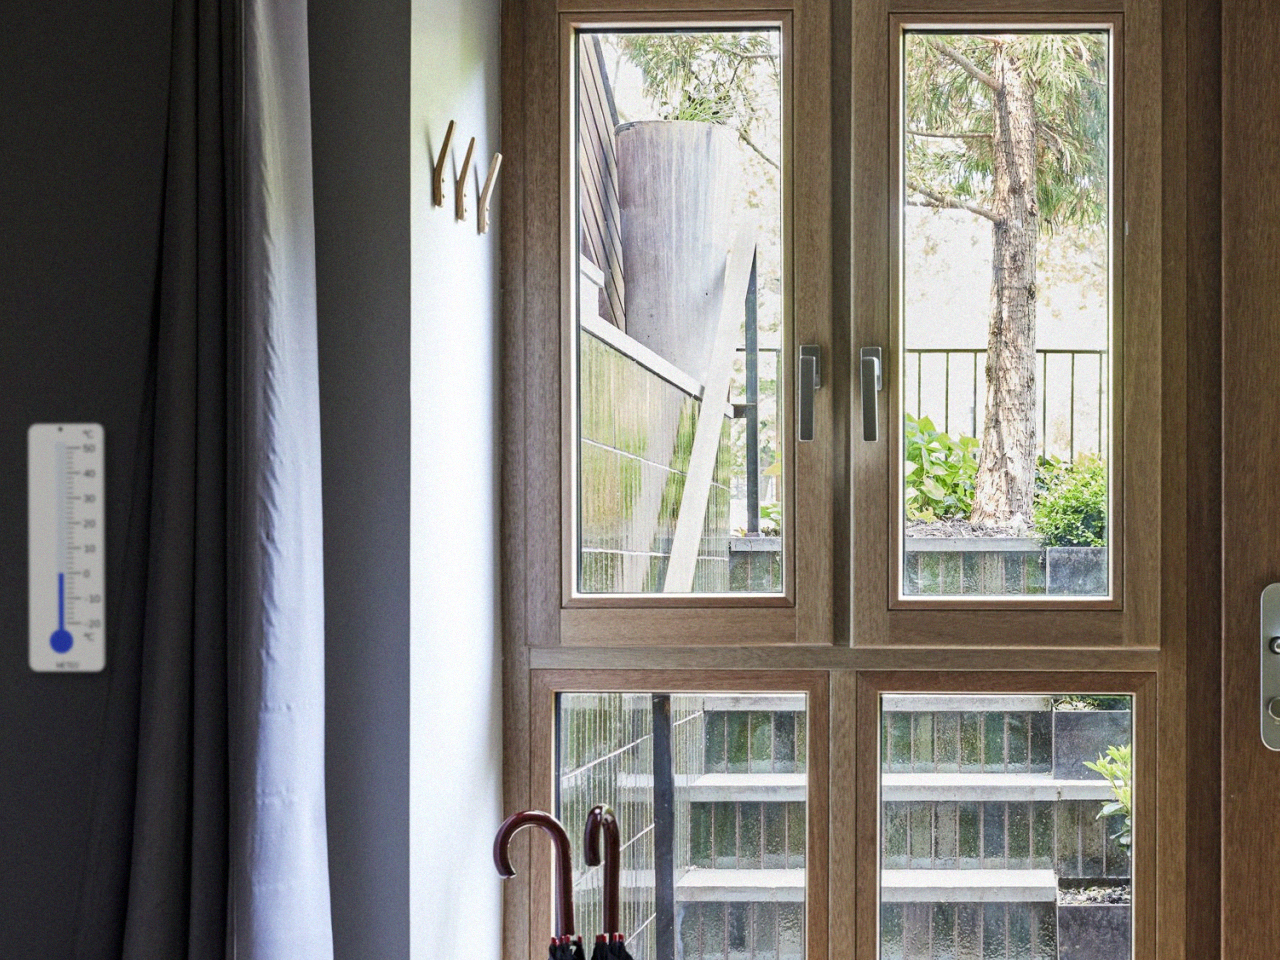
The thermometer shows 0 °C
